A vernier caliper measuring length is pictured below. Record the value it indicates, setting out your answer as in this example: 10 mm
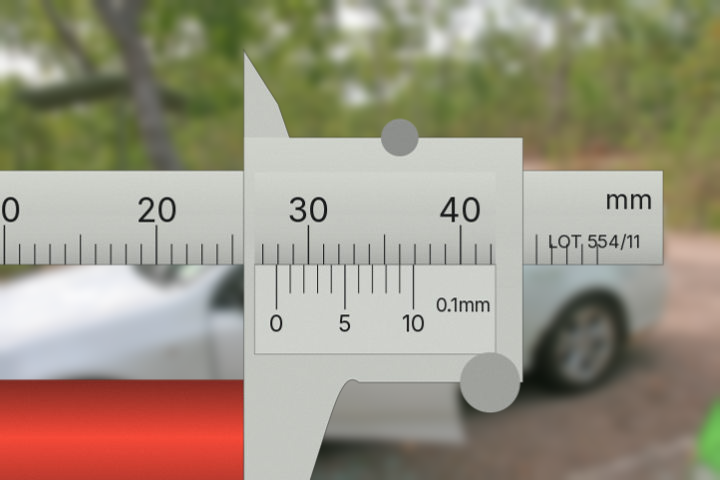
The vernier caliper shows 27.9 mm
